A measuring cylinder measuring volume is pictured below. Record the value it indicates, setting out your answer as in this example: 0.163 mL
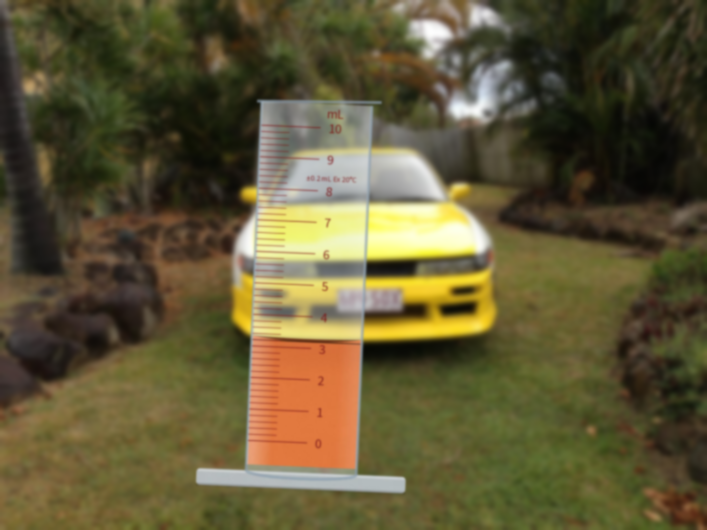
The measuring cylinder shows 3.2 mL
